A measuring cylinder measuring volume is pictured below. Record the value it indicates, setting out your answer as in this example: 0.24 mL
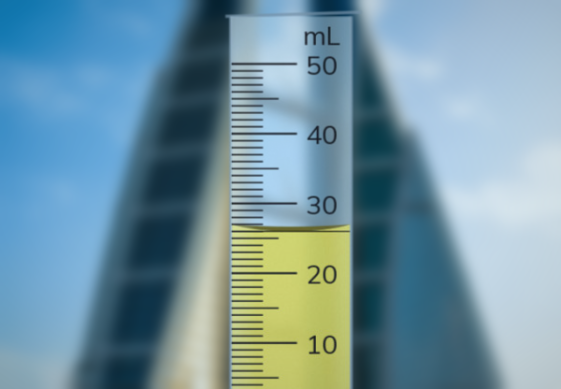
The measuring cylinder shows 26 mL
